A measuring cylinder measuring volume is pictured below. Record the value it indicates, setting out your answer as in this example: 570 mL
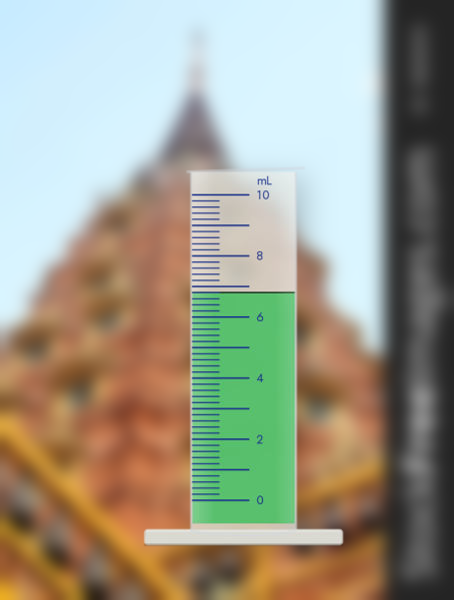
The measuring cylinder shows 6.8 mL
